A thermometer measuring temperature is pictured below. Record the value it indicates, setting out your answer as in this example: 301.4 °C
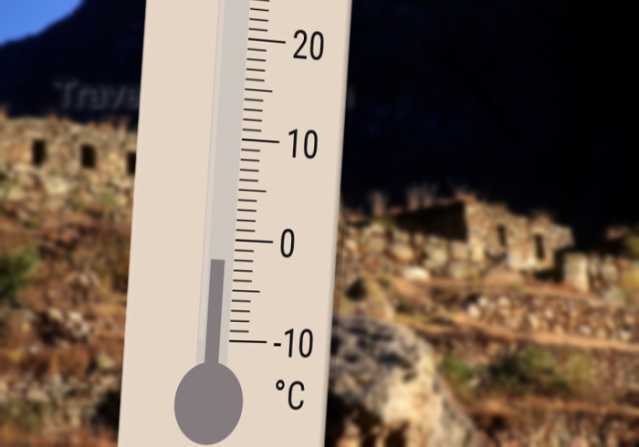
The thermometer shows -2 °C
